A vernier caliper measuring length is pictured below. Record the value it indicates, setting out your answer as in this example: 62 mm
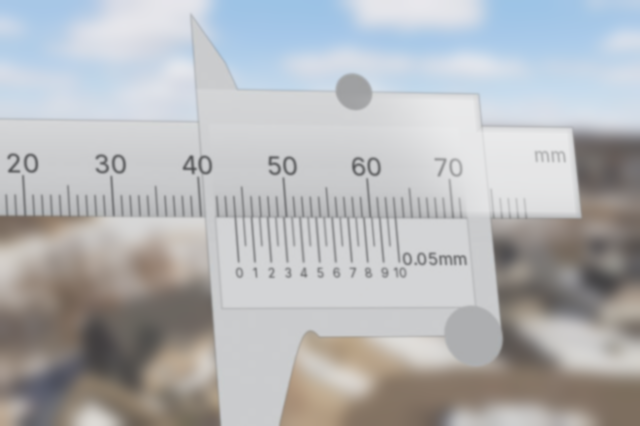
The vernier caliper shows 44.0 mm
